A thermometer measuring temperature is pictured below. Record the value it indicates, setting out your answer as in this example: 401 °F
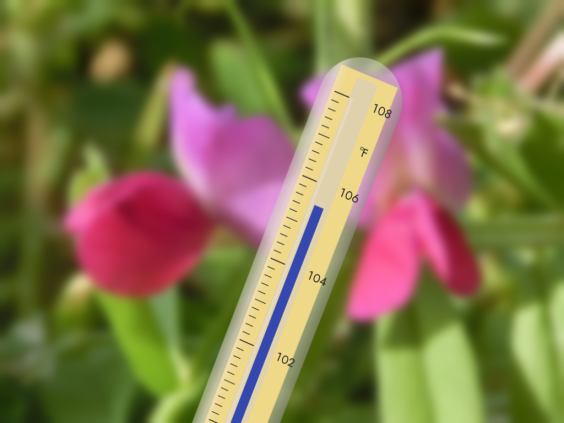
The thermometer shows 105.5 °F
